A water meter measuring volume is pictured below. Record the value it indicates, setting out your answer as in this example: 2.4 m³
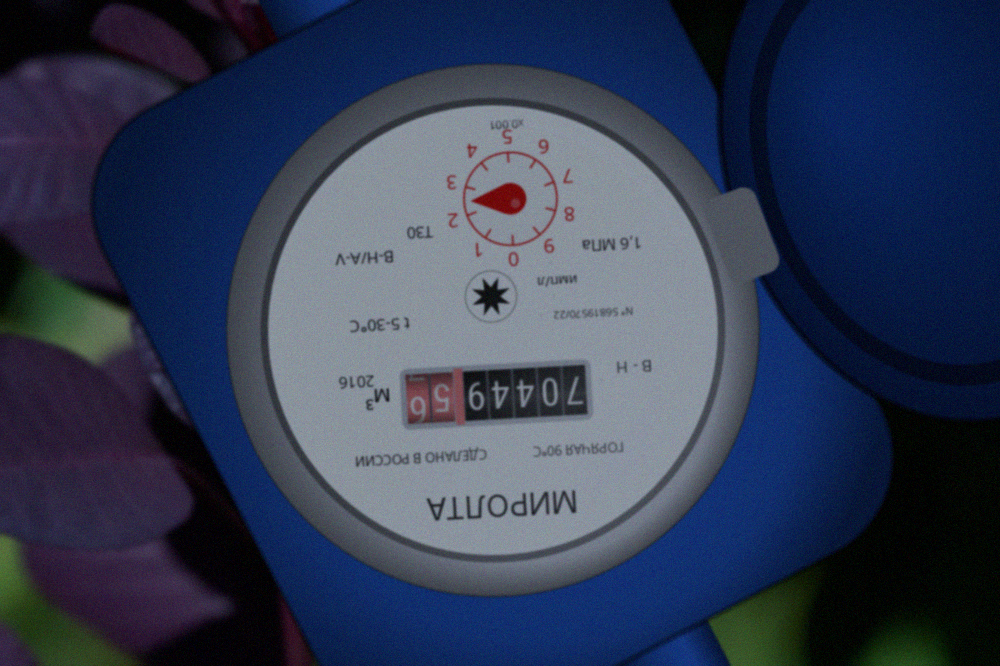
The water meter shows 70449.562 m³
